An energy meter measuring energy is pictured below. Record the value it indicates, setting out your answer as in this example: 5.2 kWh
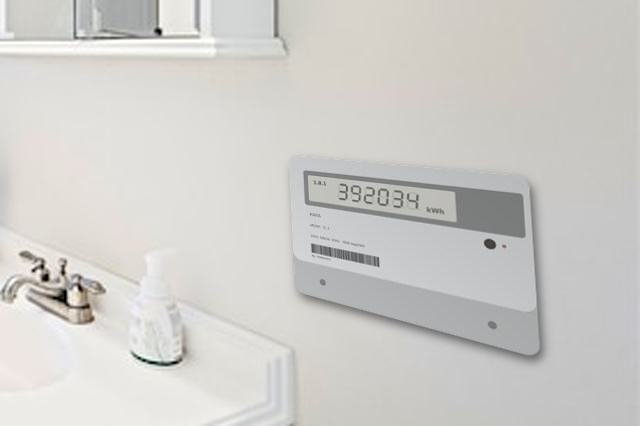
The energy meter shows 392034 kWh
